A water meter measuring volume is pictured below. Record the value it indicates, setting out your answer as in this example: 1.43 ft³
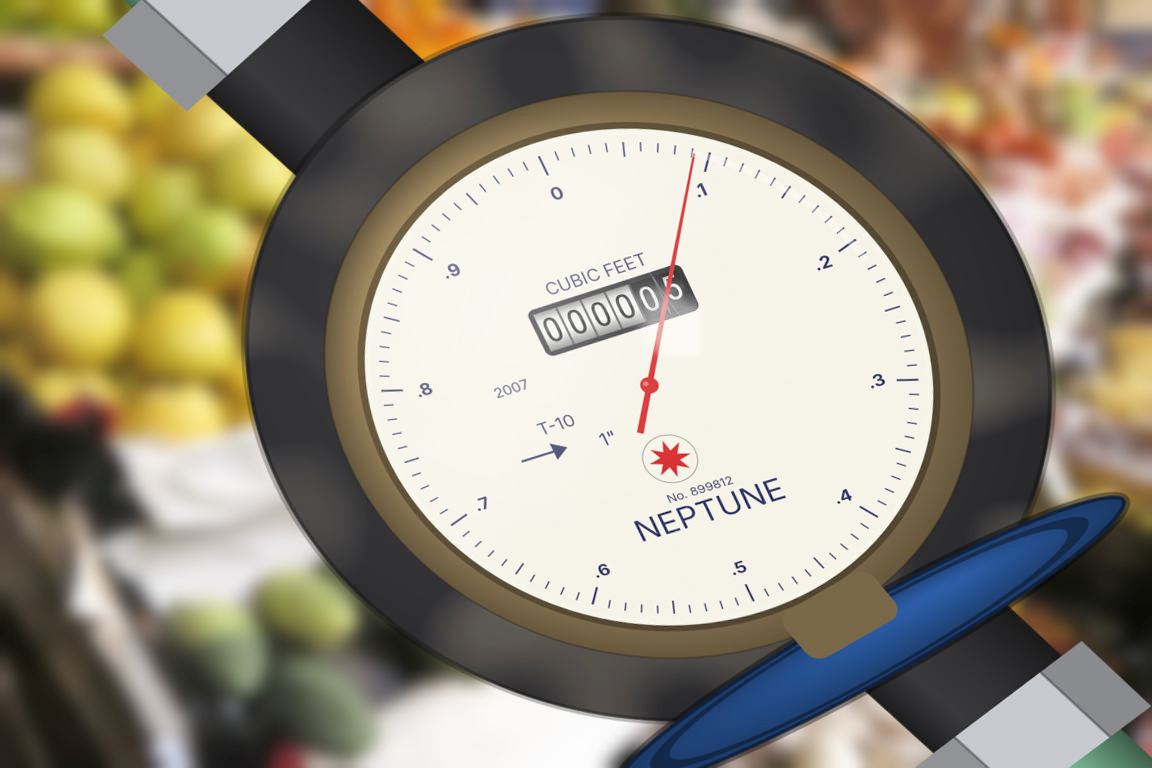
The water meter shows 5.09 ft³
